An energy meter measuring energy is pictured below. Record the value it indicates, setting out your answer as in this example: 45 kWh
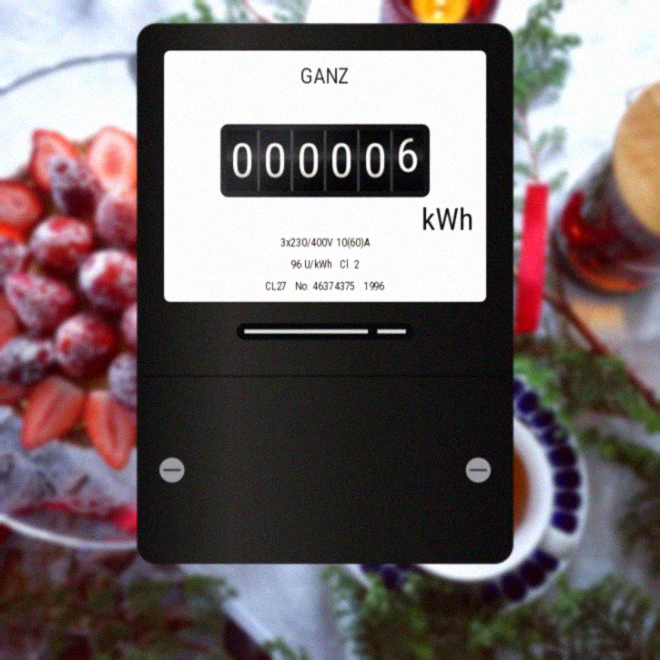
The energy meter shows 6 kWh
